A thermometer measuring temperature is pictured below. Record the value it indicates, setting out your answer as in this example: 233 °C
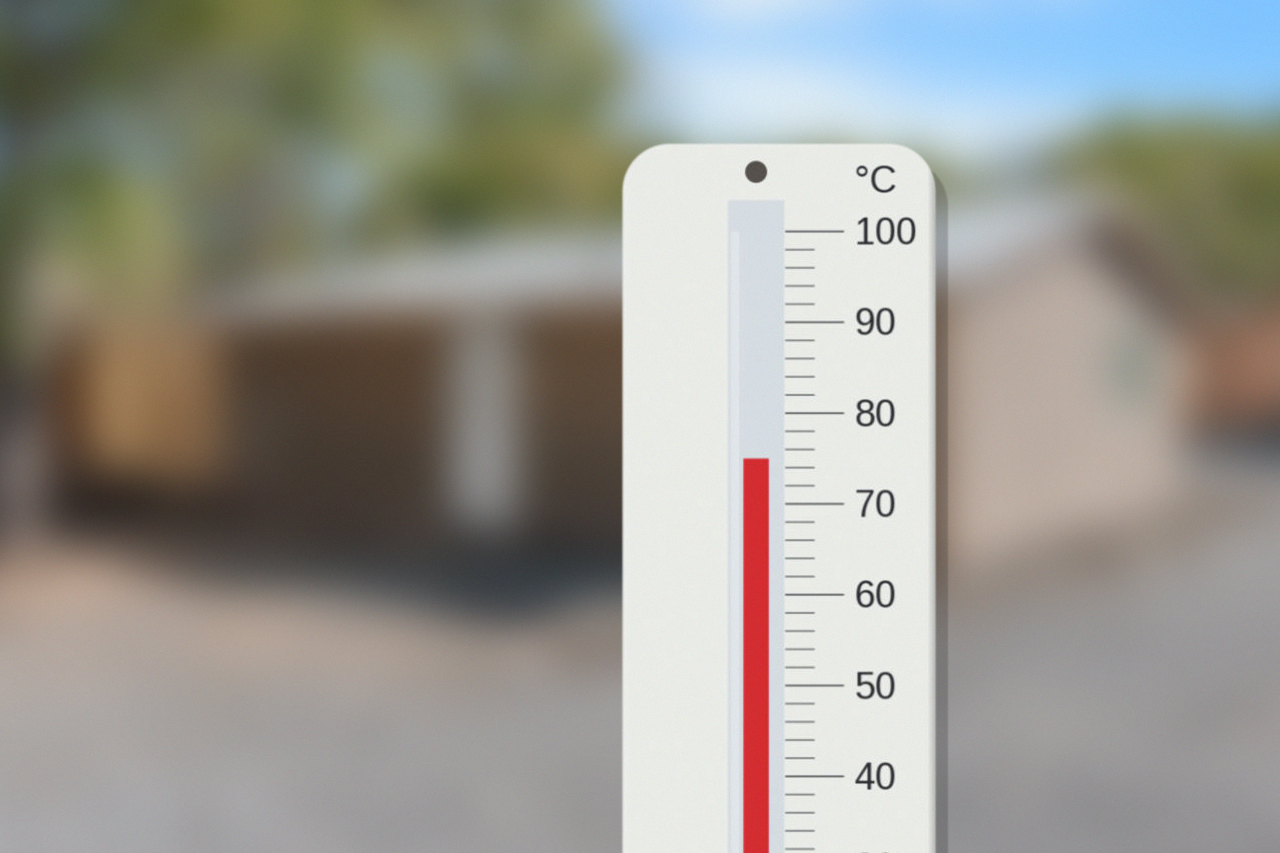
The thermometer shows 75 °C
